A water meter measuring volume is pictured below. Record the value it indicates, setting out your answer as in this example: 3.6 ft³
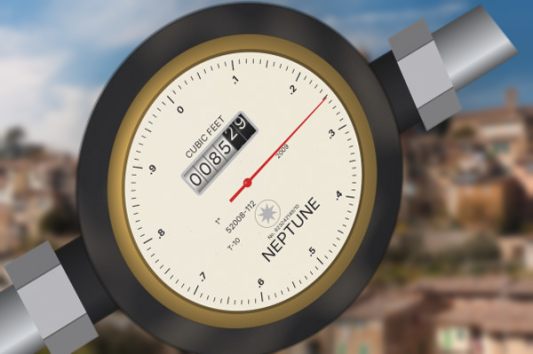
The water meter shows 8529.25 ft³
